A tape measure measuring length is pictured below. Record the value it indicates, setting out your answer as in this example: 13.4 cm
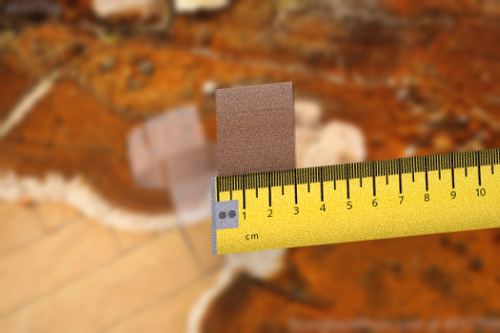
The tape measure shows 3 cm
